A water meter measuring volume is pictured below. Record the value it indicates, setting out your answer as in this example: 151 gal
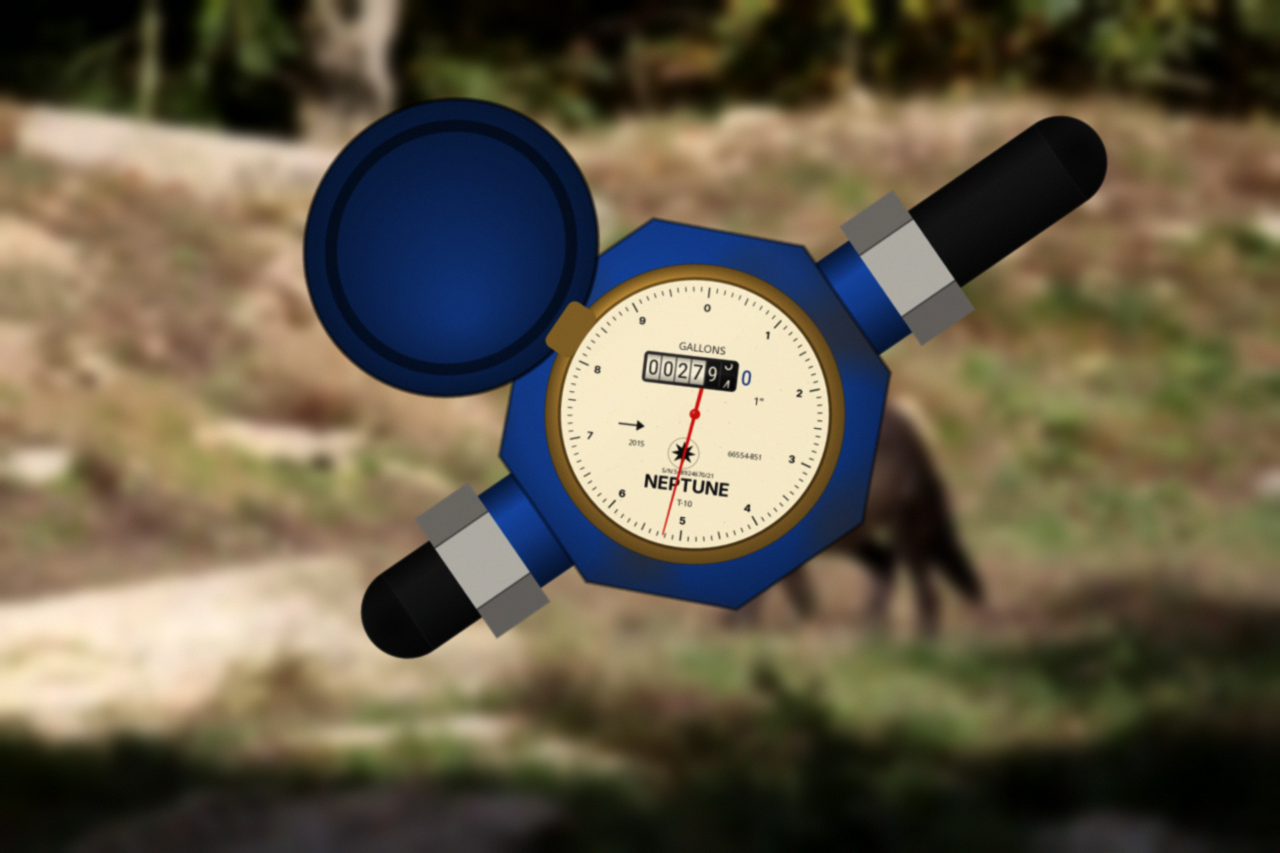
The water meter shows 27935.2 gal
